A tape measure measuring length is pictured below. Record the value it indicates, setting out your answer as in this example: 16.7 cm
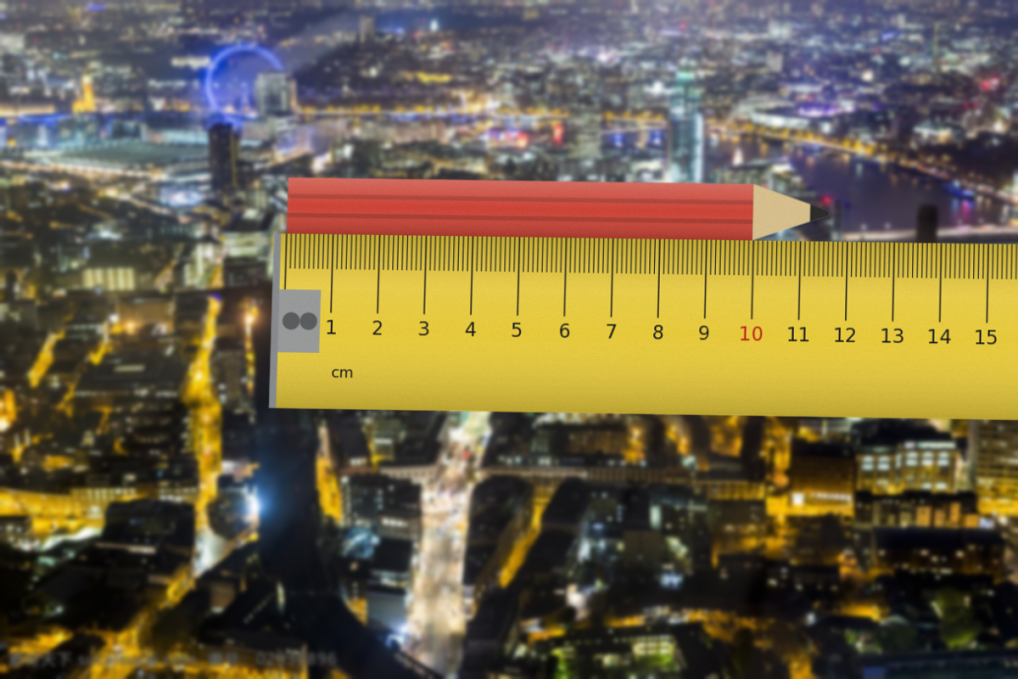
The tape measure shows 11.6 cm
